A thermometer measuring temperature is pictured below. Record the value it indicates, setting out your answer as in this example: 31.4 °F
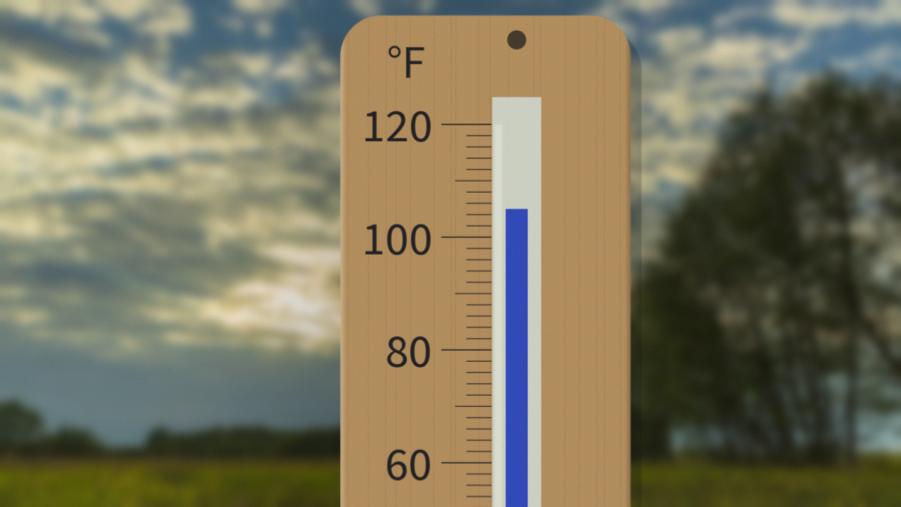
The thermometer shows 105 °F
